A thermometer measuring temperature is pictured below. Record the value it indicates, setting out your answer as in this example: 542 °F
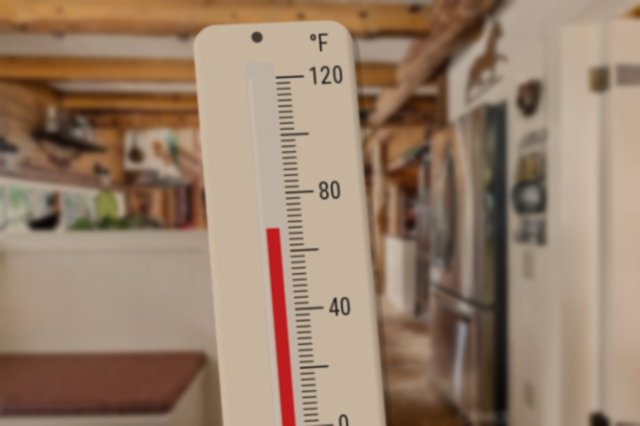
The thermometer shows 68 °F
